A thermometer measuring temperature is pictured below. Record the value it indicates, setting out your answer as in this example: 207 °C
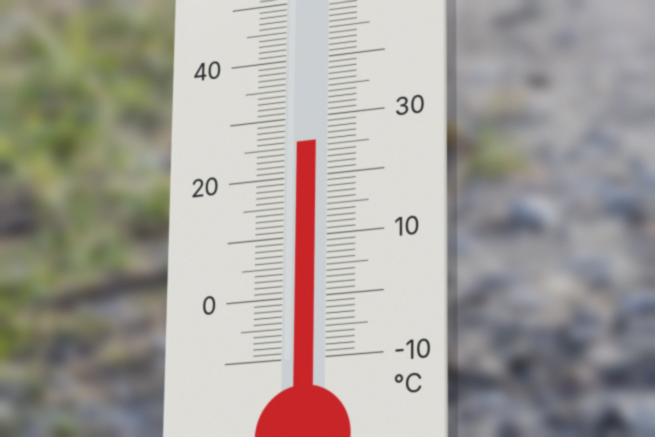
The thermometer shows 26 °C
